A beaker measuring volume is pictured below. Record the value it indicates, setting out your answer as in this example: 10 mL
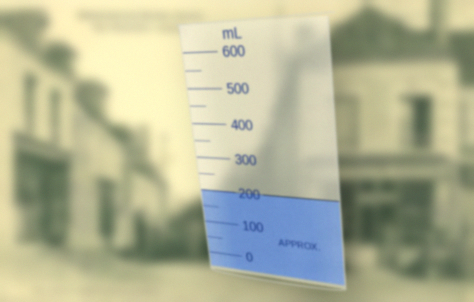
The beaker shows 200 mL
